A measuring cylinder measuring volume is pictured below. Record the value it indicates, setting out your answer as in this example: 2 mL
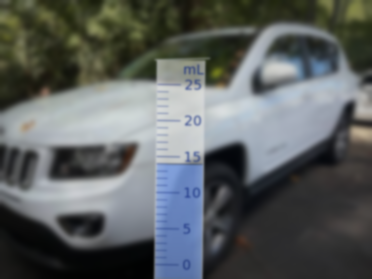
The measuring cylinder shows 14 mL
